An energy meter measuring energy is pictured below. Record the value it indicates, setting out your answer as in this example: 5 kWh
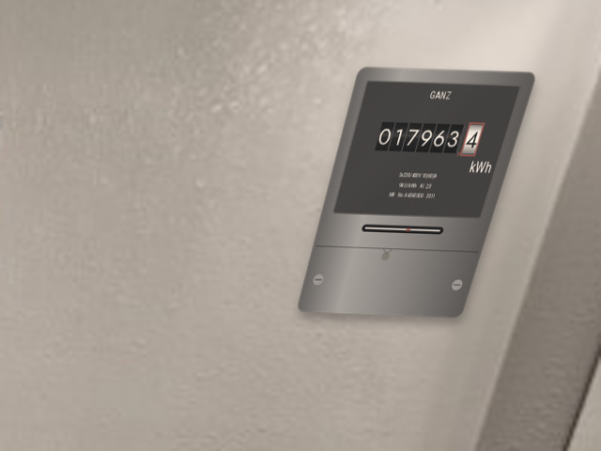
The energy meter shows 17963.4 kWh
